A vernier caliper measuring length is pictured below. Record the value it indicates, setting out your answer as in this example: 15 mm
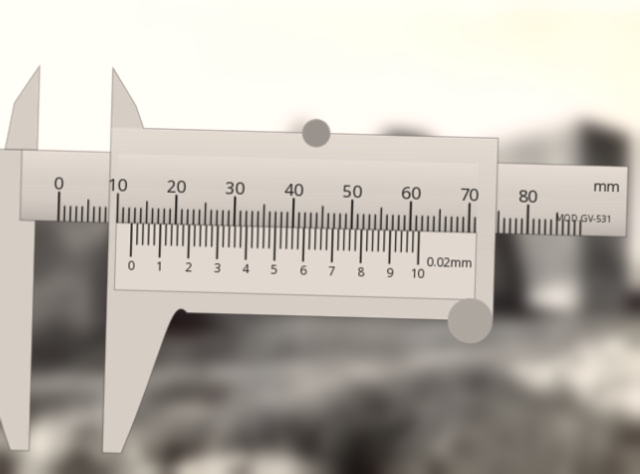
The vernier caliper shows 12.5 mm
